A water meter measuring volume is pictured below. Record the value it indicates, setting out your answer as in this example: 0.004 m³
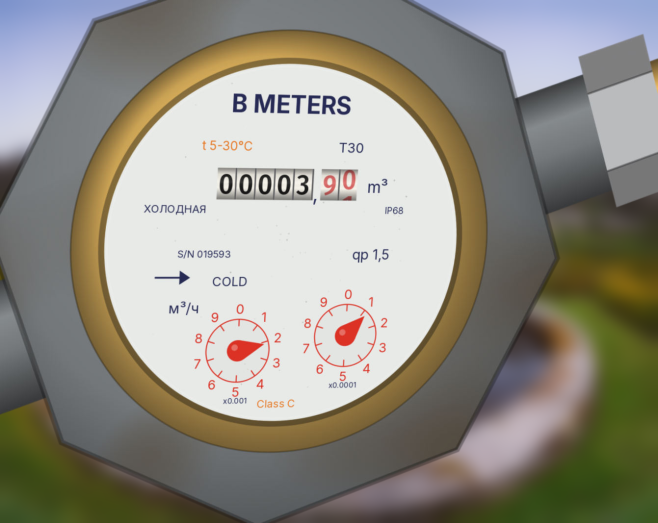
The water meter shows 3.9021 m³
